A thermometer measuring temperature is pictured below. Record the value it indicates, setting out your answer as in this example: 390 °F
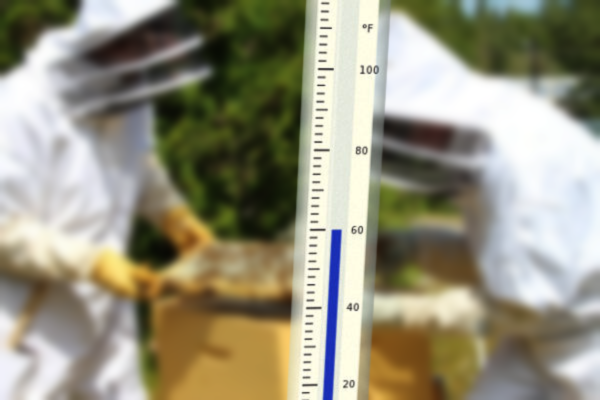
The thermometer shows 60 °F
